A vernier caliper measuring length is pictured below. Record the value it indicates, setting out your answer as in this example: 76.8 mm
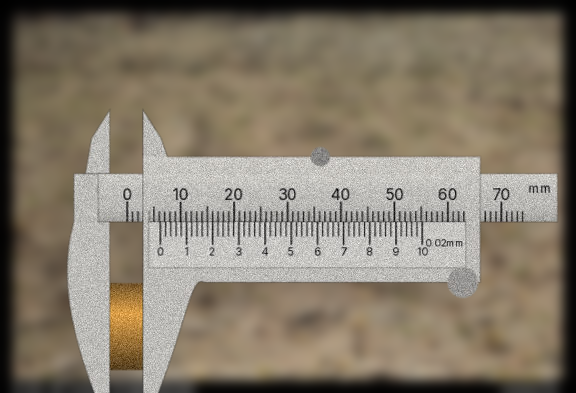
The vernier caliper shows 6.2 mm
